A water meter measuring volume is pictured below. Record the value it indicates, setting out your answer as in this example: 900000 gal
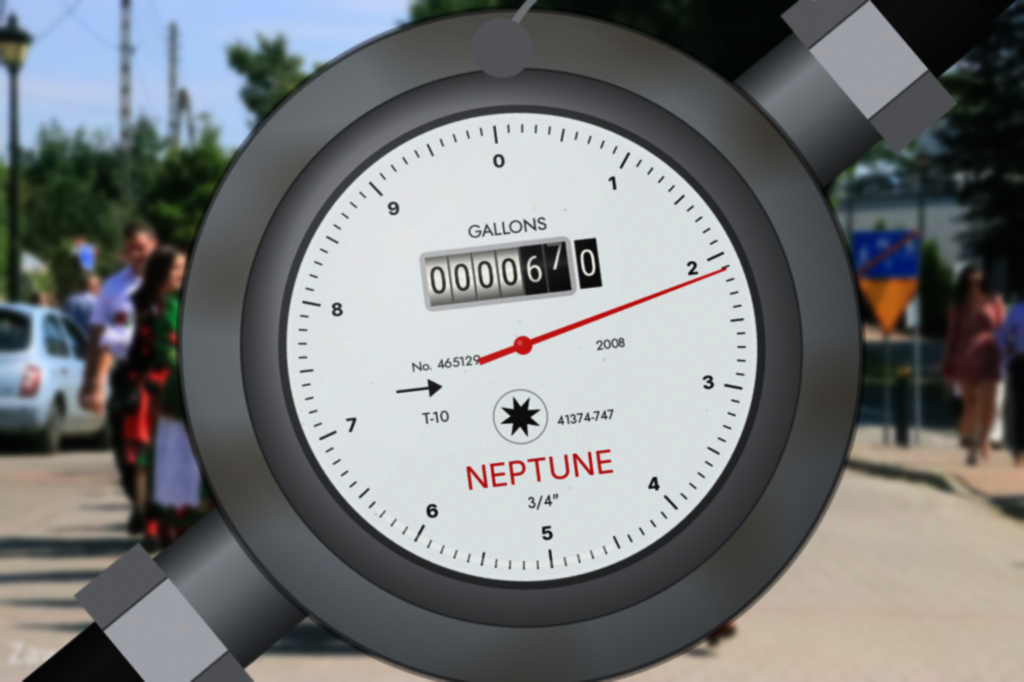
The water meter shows 672.1 gal
